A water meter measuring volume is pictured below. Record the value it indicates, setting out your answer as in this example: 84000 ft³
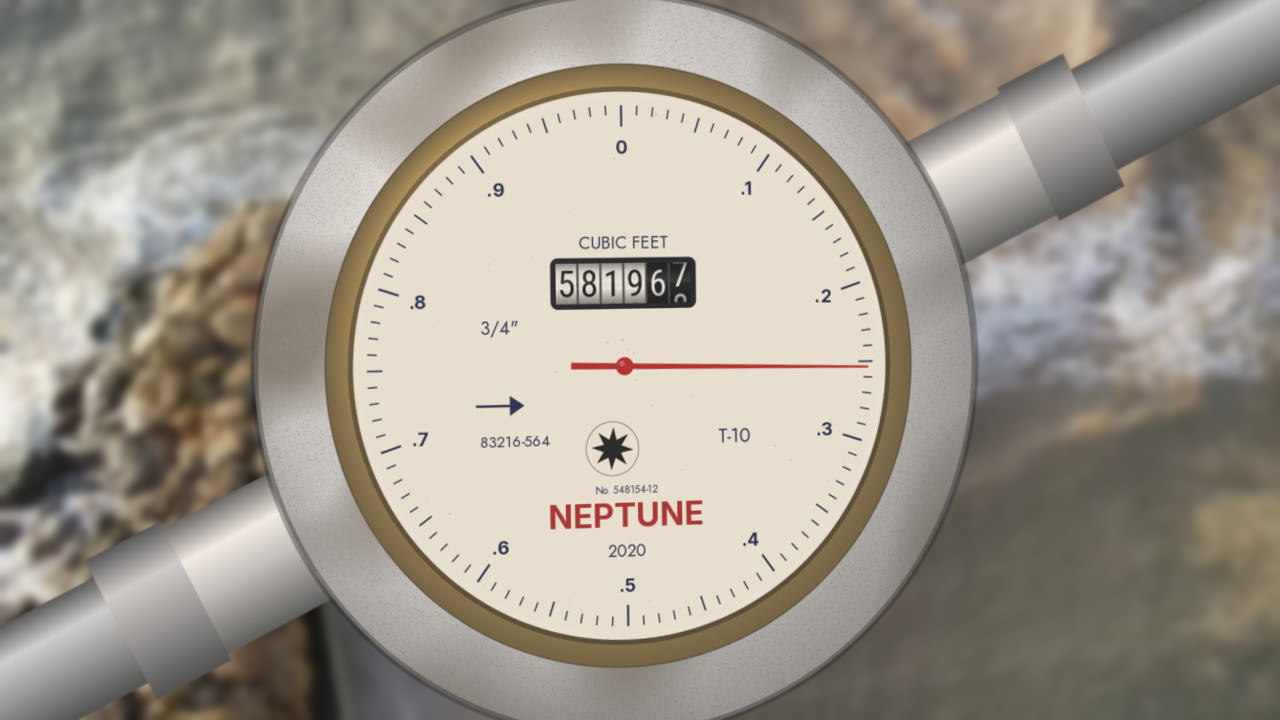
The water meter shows 581967.25 ft³
